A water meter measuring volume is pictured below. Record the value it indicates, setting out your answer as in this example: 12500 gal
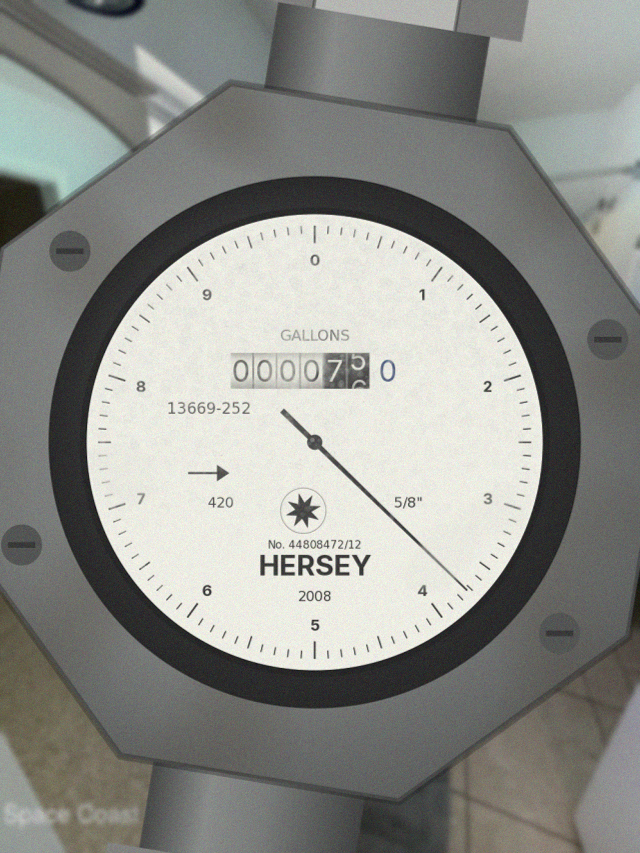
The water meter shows 753.7 gal
